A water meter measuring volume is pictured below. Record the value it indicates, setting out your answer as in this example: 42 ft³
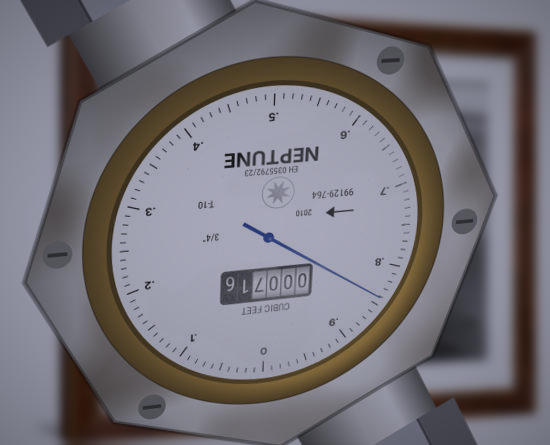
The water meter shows 715.84 ft³
